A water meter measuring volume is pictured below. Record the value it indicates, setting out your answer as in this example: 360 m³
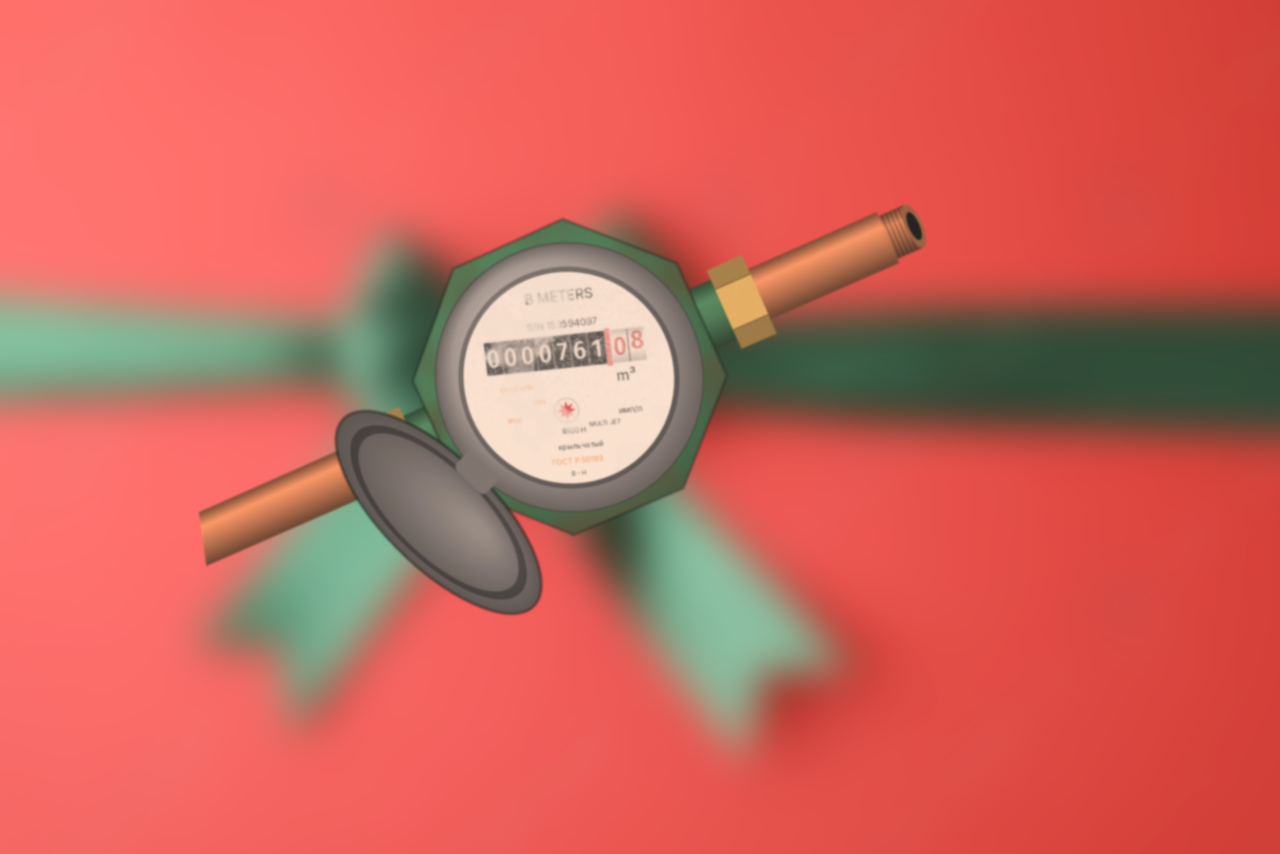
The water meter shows 761.08 m³
